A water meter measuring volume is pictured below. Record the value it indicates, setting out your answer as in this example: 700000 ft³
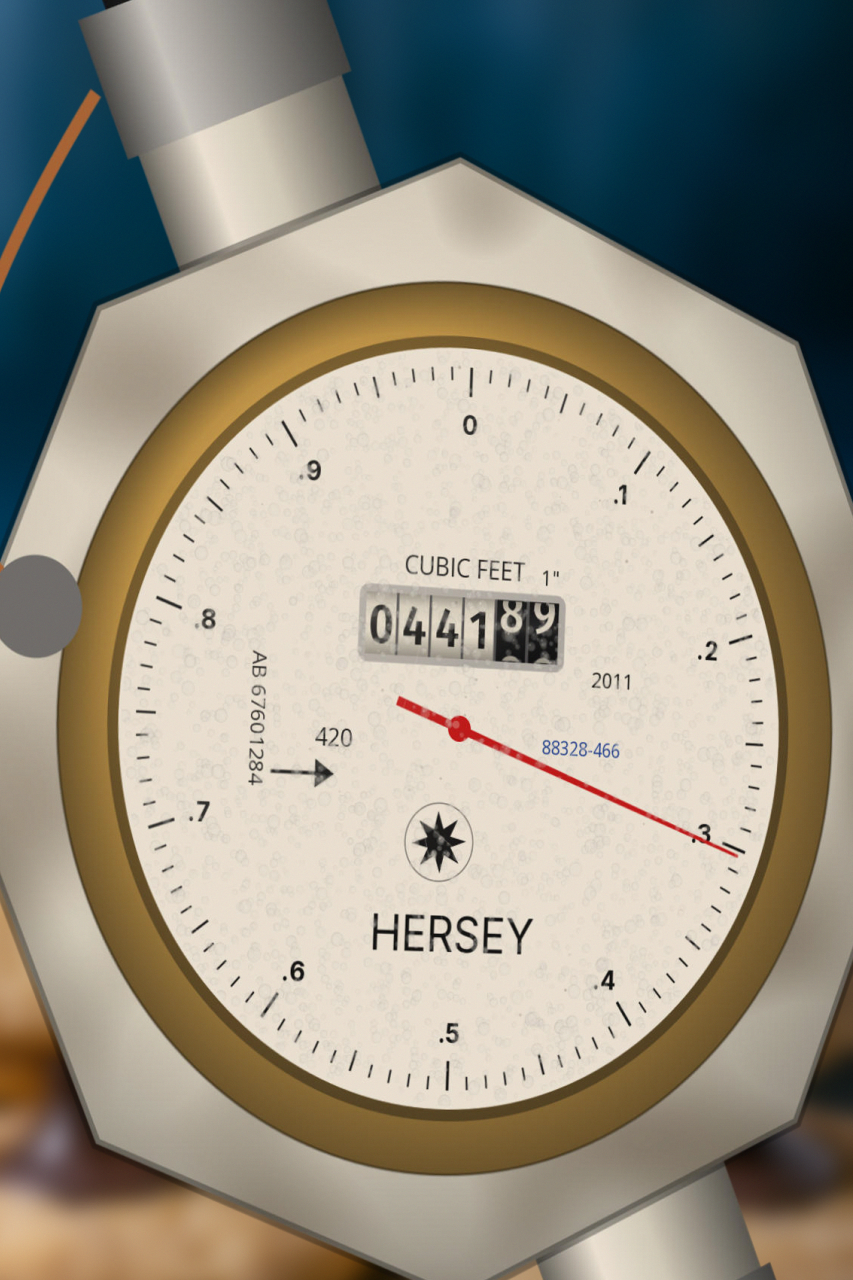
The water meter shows 44189.30 ft³
